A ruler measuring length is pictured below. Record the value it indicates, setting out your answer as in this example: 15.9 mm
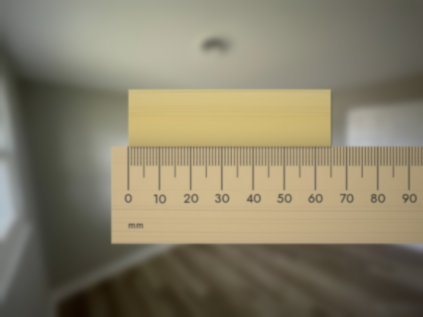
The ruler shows 65 mm
